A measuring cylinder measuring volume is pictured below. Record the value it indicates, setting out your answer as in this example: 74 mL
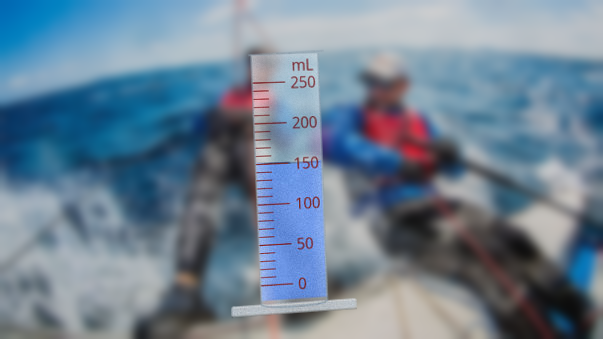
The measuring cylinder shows 150 mL
